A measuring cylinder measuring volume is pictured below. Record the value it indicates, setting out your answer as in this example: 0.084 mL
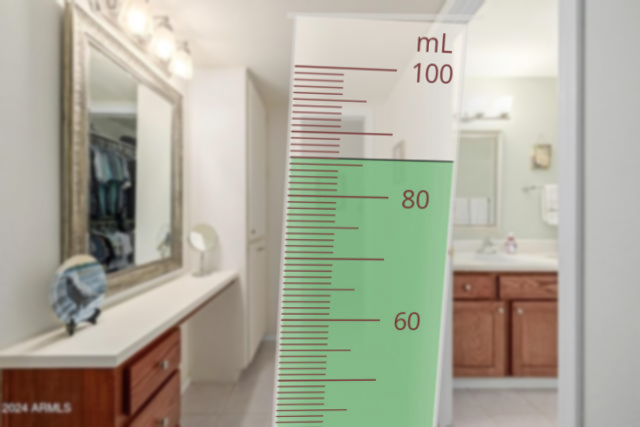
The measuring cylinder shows 86 mL
